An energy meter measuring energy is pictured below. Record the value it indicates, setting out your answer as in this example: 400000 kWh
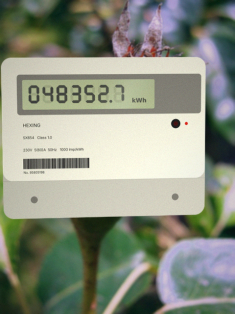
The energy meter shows 48352.7 kWh
